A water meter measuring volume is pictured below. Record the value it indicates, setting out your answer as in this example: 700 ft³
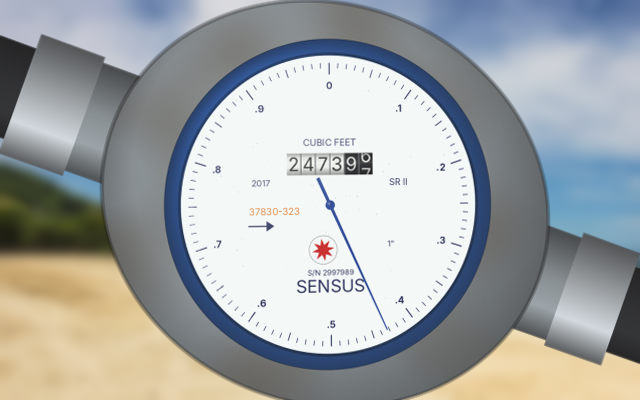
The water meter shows 247396.43 ft³
